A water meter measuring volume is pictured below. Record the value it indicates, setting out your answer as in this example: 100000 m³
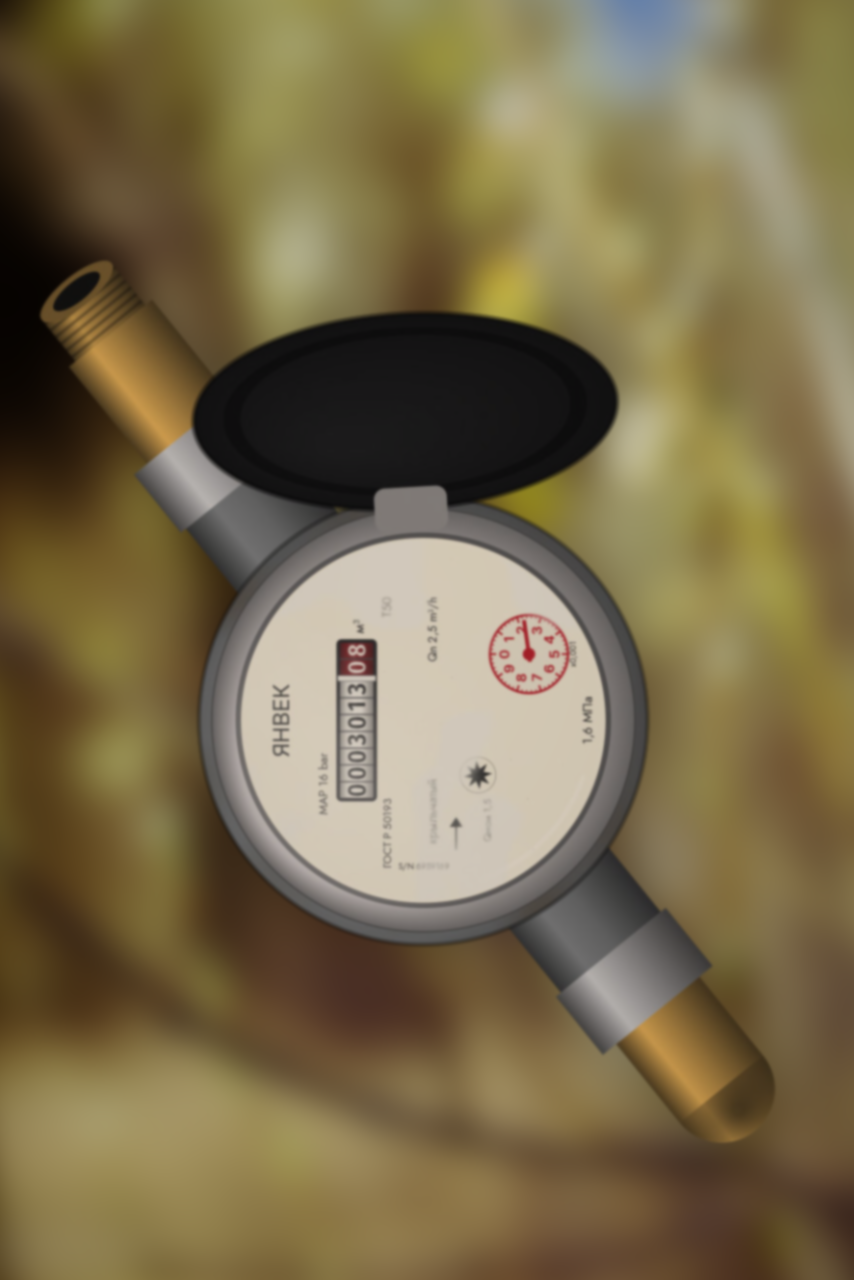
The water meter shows 3013.082 m³
